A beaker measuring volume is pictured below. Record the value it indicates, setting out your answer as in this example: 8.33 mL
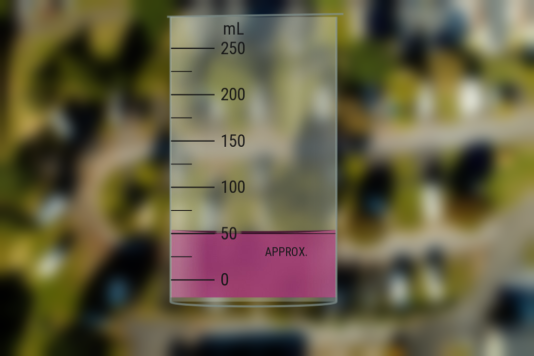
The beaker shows 50 mL
